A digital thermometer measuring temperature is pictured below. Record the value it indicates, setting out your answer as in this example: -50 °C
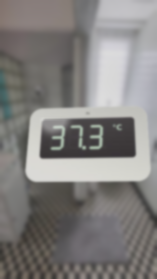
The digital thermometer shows 37.3 °C
